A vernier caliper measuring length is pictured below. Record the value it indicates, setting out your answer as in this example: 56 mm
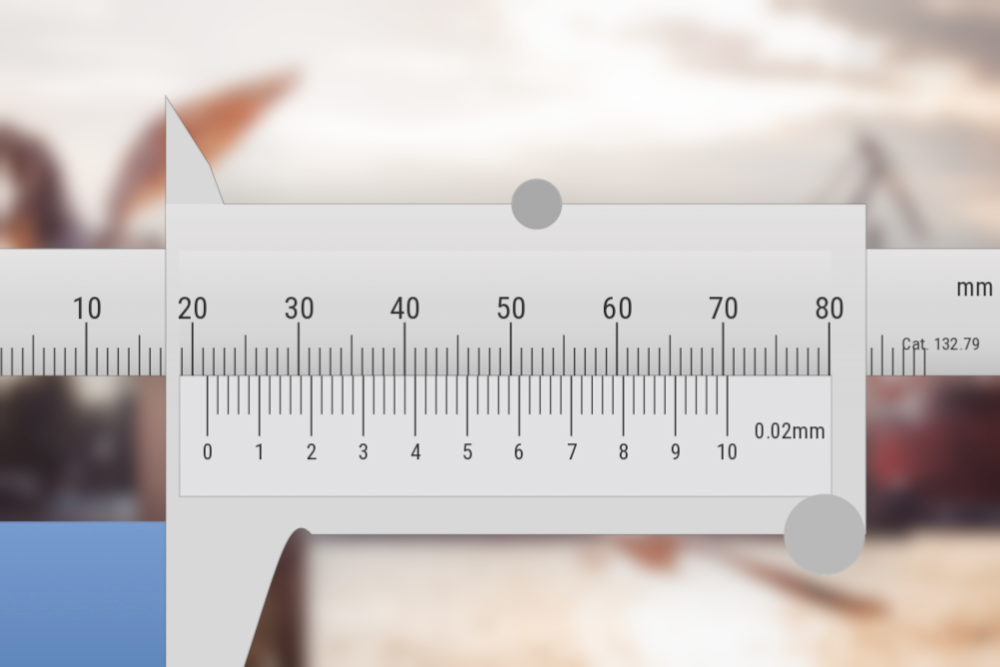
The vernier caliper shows 21.4 mm
